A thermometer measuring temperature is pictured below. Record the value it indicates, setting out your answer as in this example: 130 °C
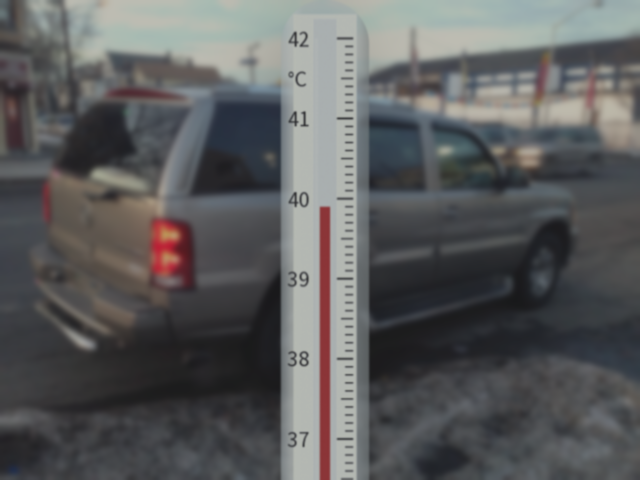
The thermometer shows 39.9 °C
